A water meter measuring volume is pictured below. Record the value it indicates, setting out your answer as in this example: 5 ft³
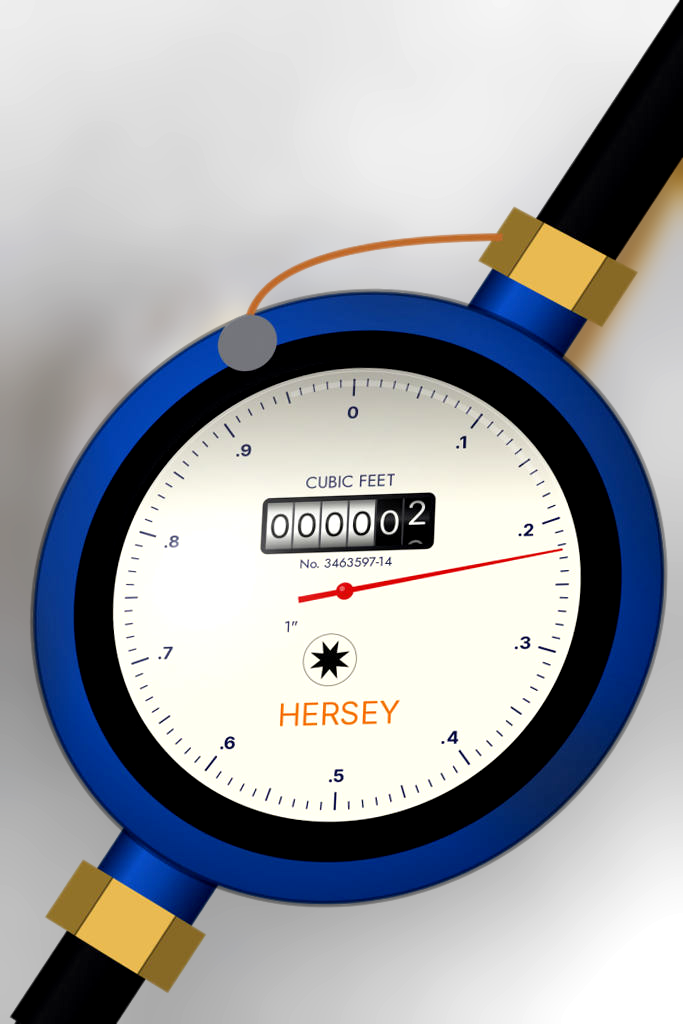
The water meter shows 2.22 ft³
